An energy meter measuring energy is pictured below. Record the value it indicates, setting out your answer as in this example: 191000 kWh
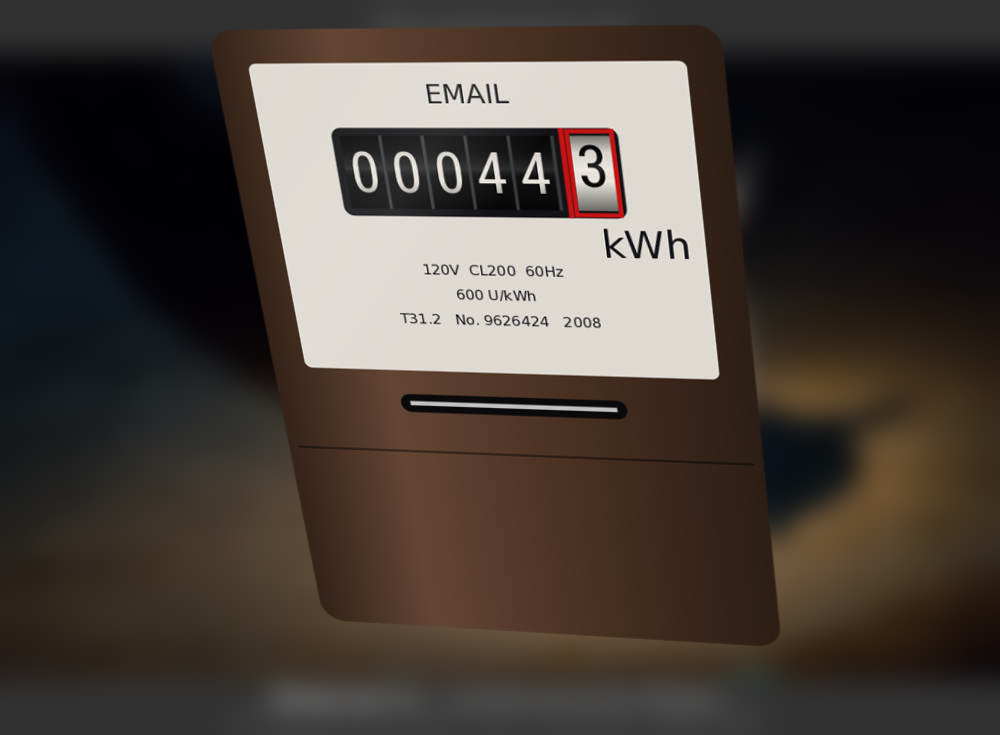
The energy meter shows 44.3 kWh
